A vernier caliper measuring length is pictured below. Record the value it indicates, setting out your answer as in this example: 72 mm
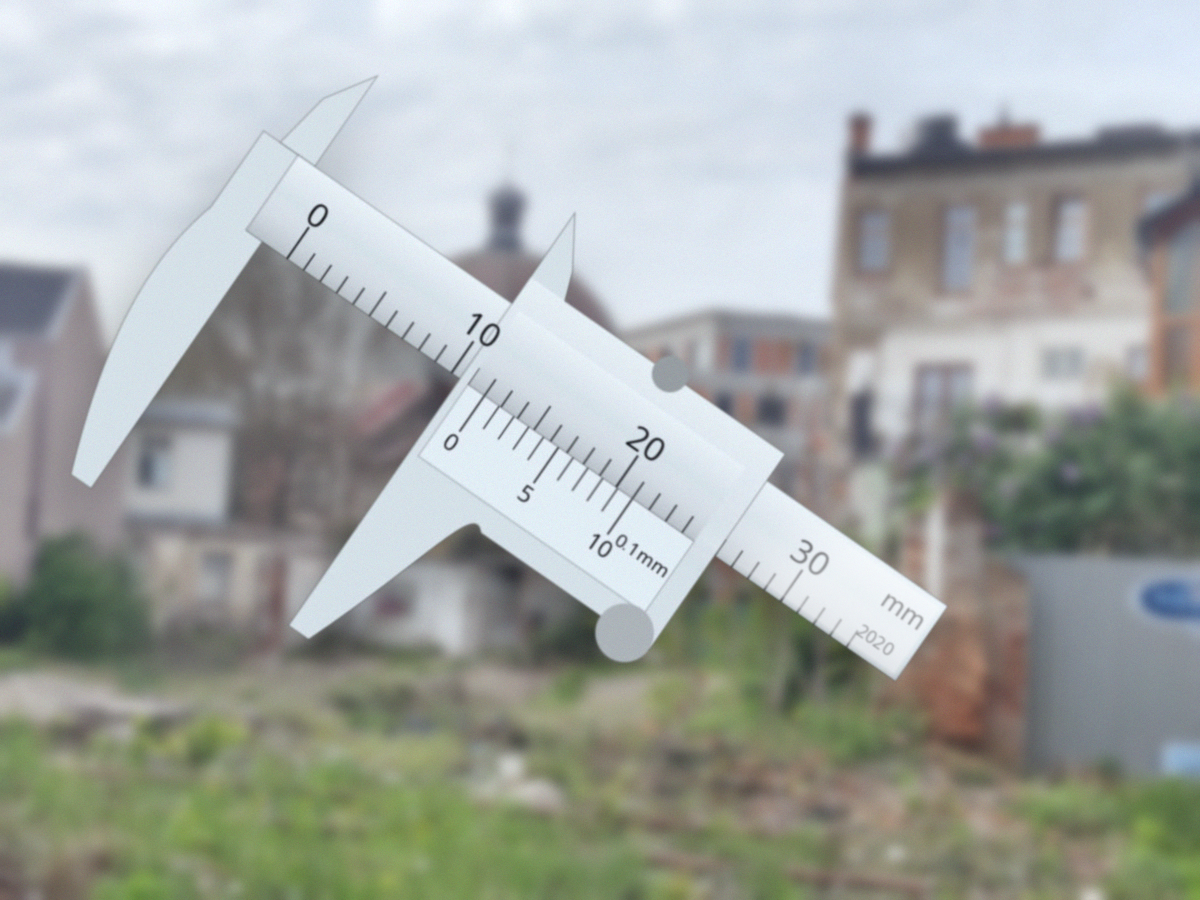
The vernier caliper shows 12.0 mm
